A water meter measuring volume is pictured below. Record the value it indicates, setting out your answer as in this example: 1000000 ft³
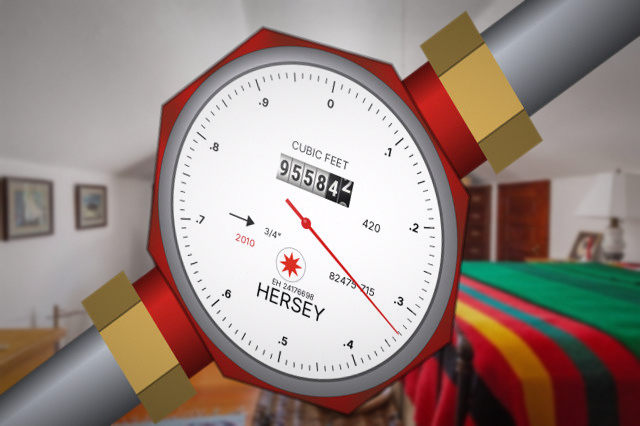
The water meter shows 955842.33 ft³
